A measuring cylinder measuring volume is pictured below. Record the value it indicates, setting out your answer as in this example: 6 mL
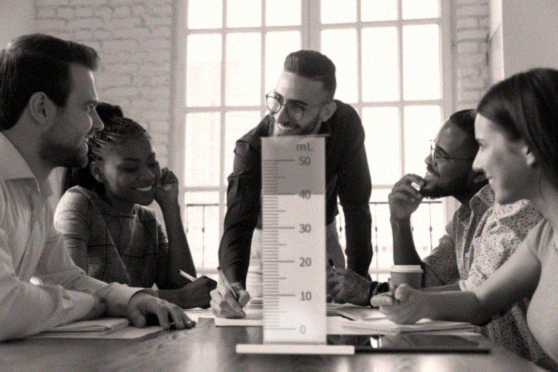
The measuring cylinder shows 40 mL
